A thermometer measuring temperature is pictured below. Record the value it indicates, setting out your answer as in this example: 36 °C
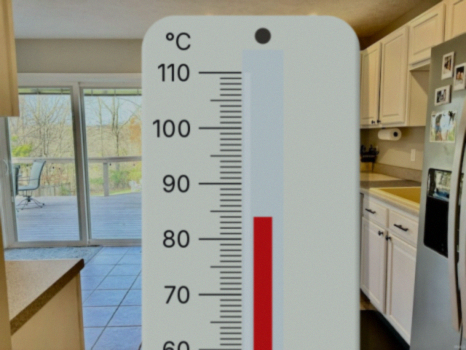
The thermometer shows 84 °C
